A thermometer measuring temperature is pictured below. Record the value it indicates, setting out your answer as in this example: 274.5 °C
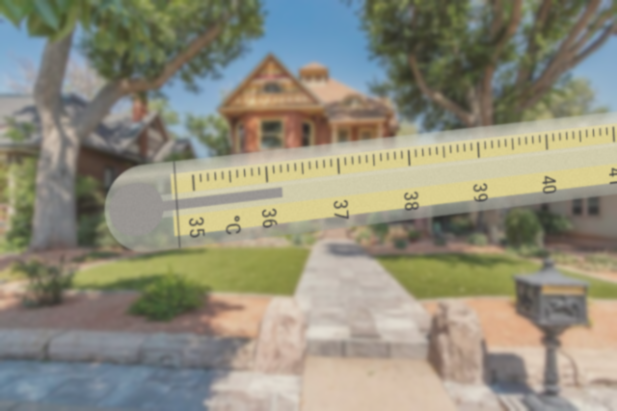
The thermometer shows 36.2 °C
